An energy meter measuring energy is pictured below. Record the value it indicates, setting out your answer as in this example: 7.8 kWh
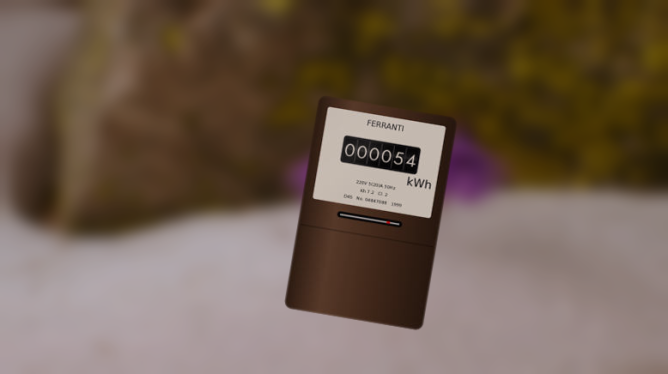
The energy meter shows 54 kWh
